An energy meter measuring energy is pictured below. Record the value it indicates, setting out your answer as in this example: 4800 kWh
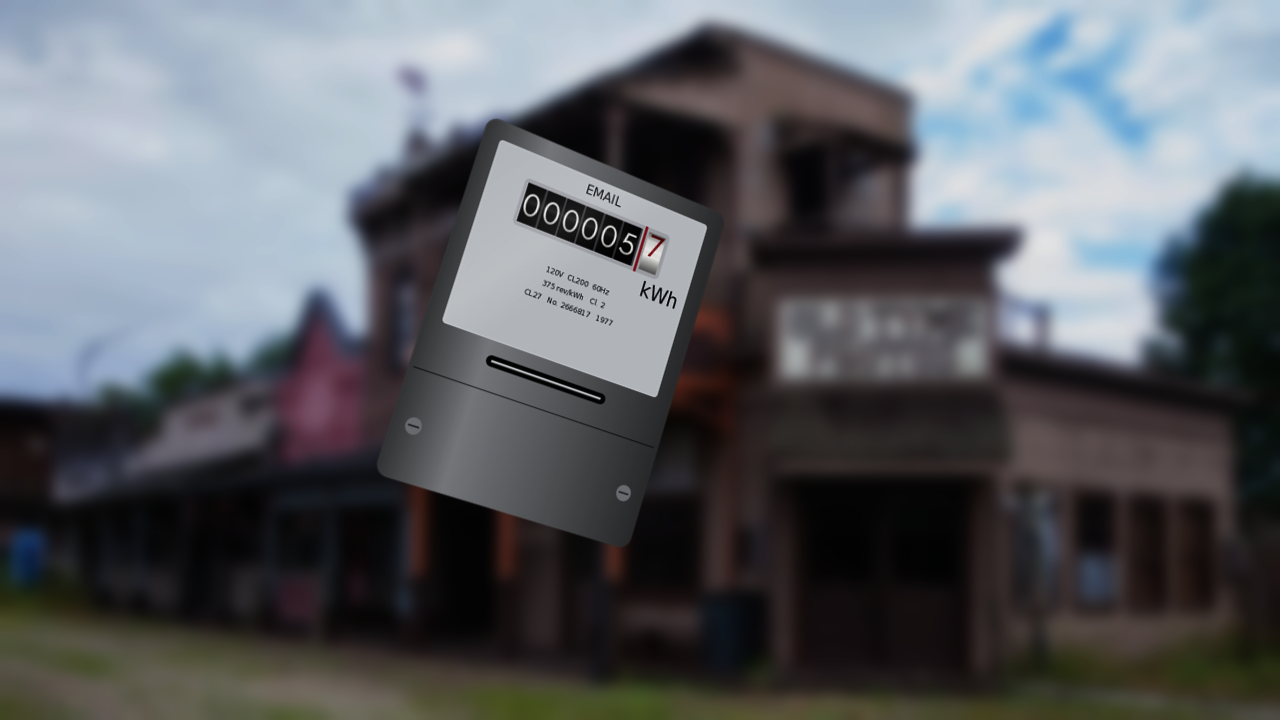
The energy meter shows 5.7 kWh
